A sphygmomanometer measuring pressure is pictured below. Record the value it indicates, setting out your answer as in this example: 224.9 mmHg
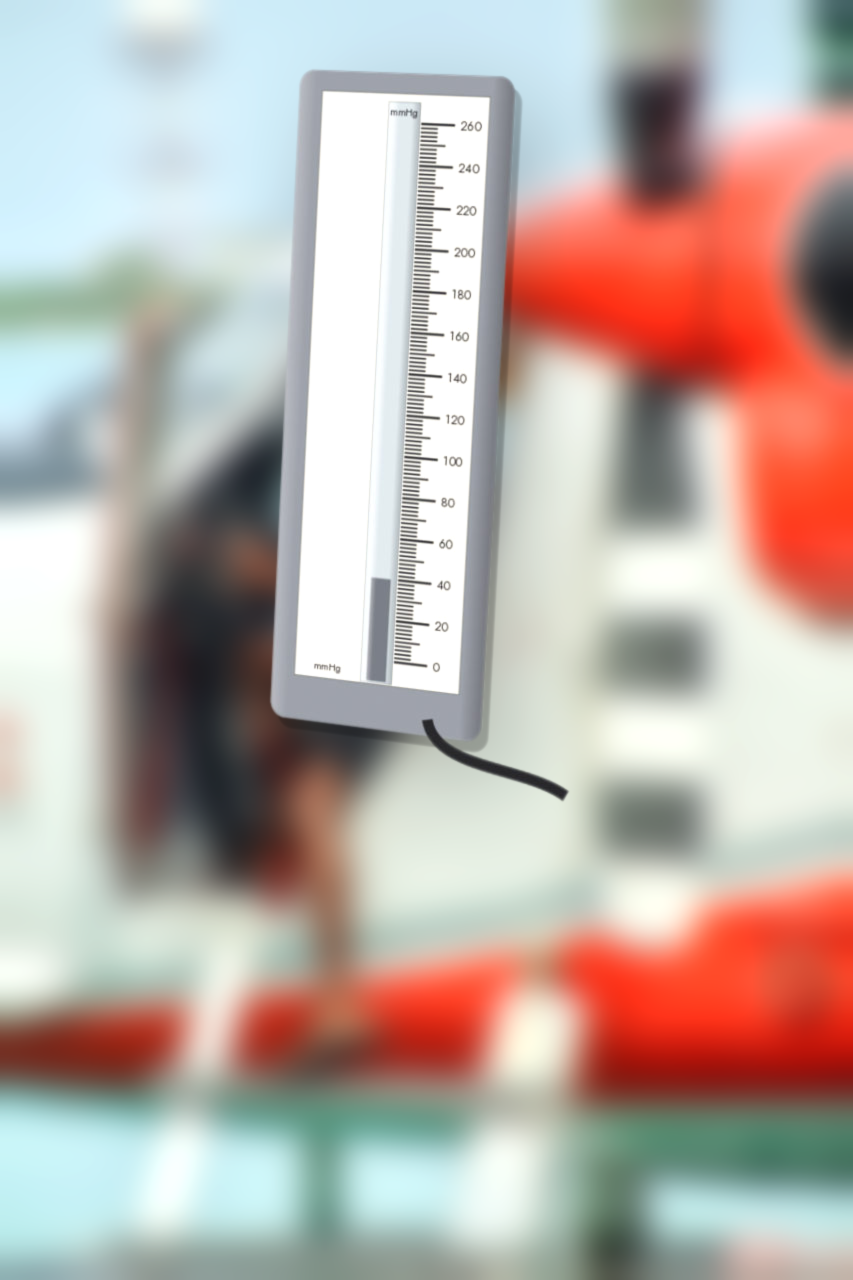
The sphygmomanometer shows 40 mmHg
